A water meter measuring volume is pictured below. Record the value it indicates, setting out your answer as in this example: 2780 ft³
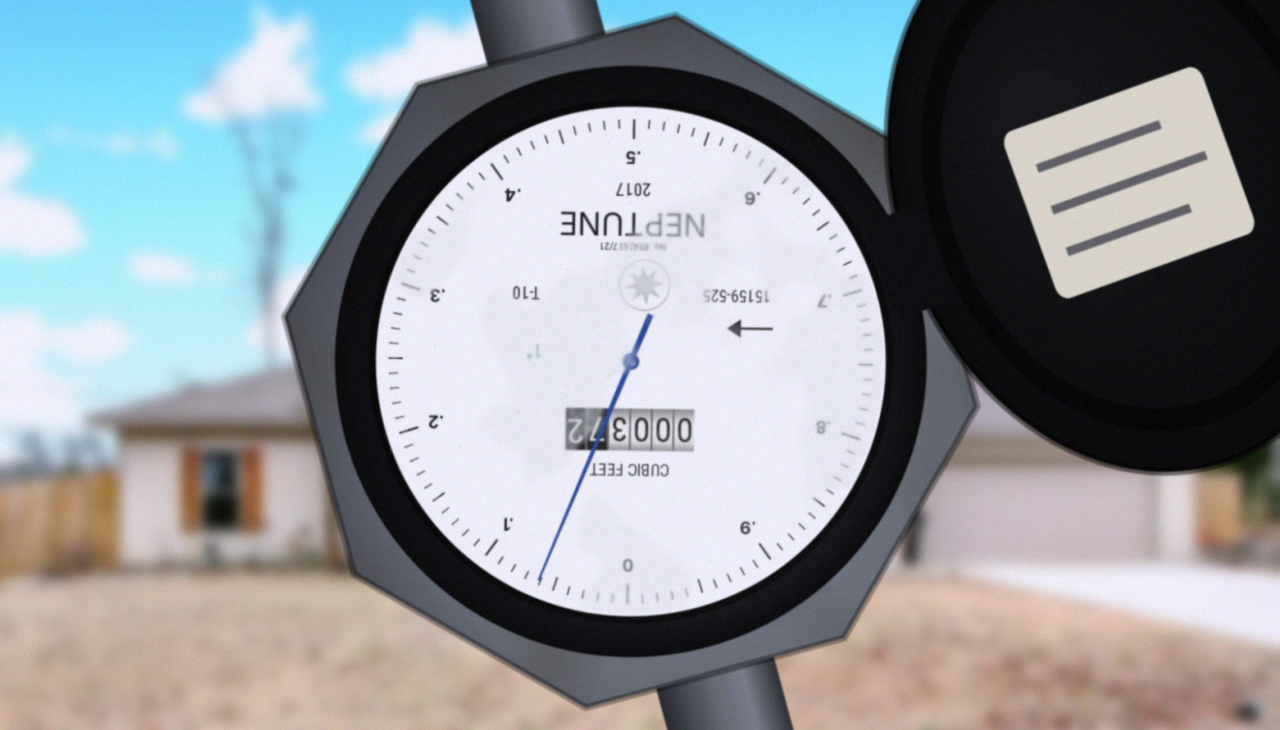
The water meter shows 372.06 ft³
